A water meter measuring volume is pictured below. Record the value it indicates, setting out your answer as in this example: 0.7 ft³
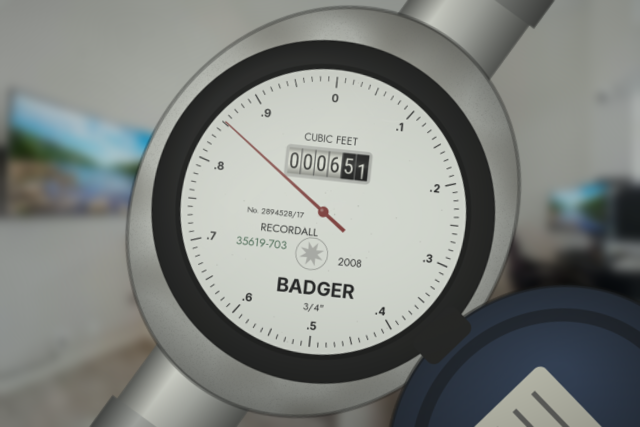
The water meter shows 650.85 ft³
